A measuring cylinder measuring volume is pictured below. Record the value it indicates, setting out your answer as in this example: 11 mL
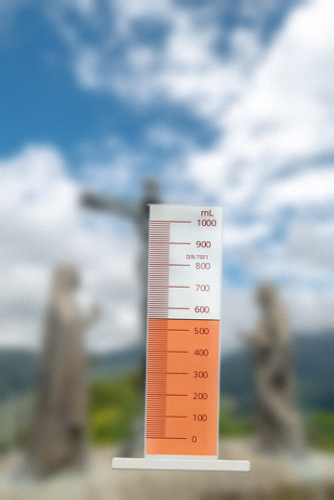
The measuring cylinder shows 550 mL
